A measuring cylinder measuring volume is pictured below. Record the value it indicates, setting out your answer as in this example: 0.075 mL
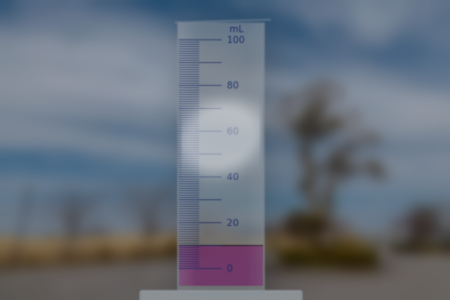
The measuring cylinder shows 10 mL
